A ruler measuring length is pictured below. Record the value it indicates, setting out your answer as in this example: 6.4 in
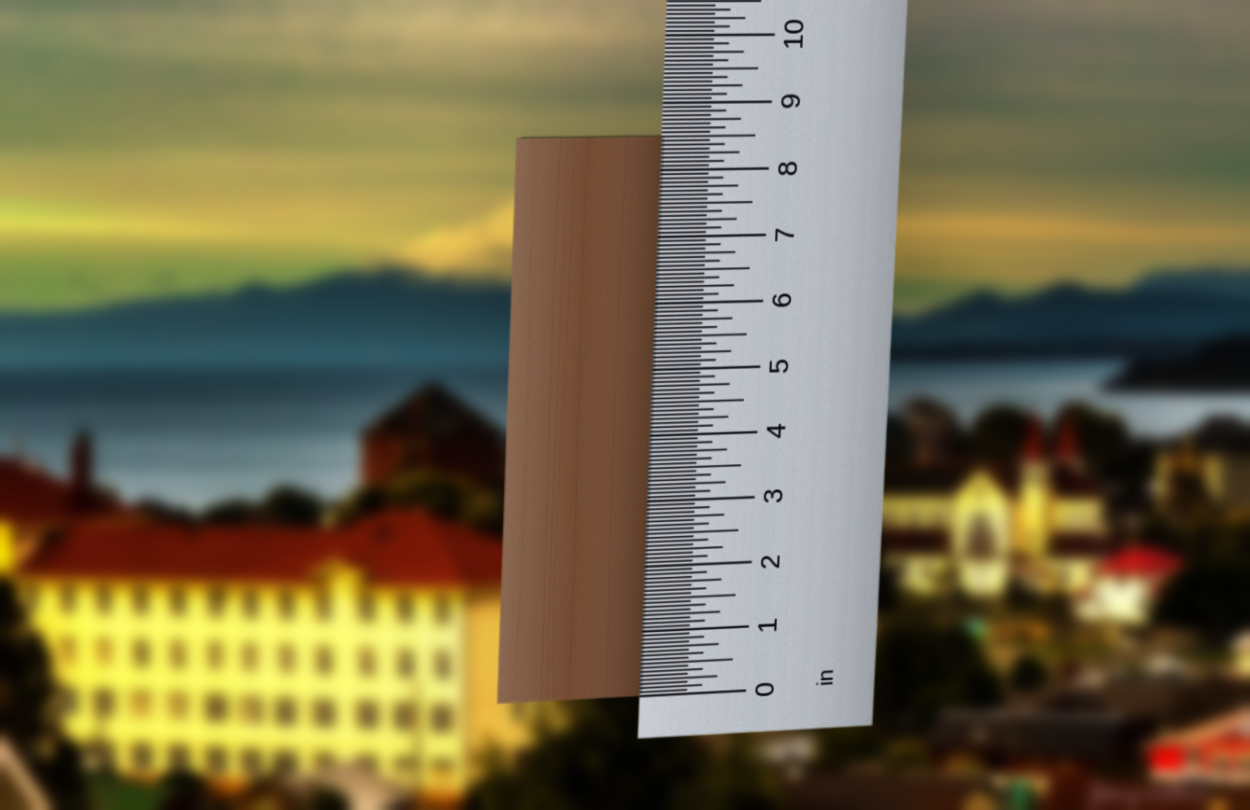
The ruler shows 8.5 in
